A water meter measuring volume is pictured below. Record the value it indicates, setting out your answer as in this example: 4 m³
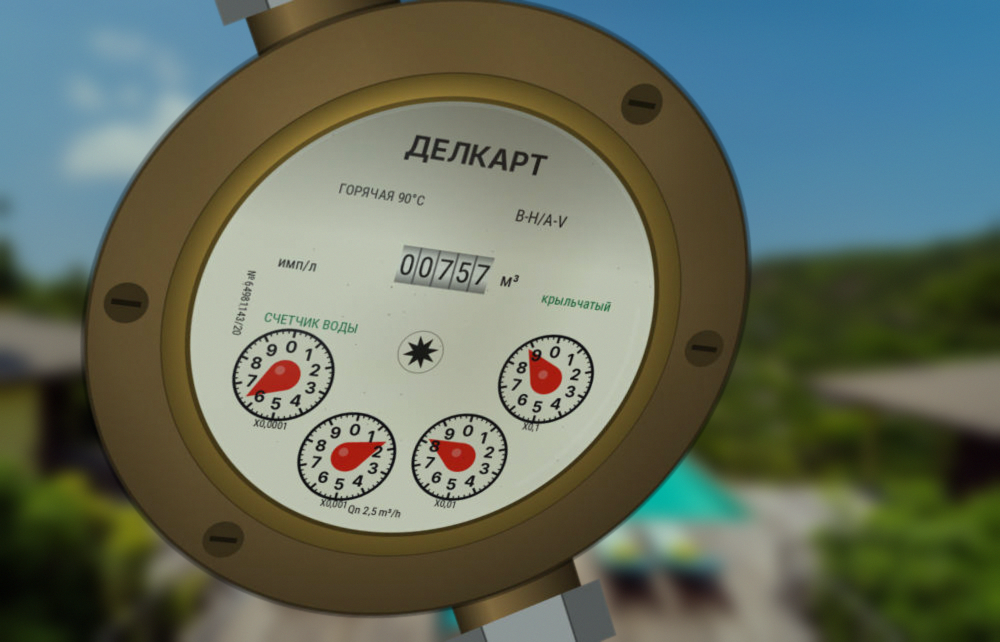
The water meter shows 757.8816 m³
